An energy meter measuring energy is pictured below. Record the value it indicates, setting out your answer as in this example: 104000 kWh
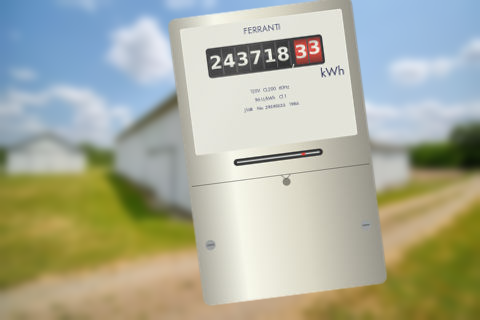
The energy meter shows 243718.33 kWh
